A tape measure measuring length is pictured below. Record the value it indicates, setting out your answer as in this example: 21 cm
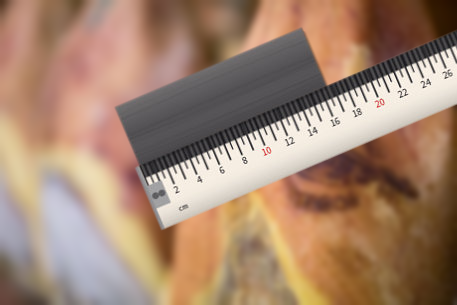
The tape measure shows 16.5 cm
